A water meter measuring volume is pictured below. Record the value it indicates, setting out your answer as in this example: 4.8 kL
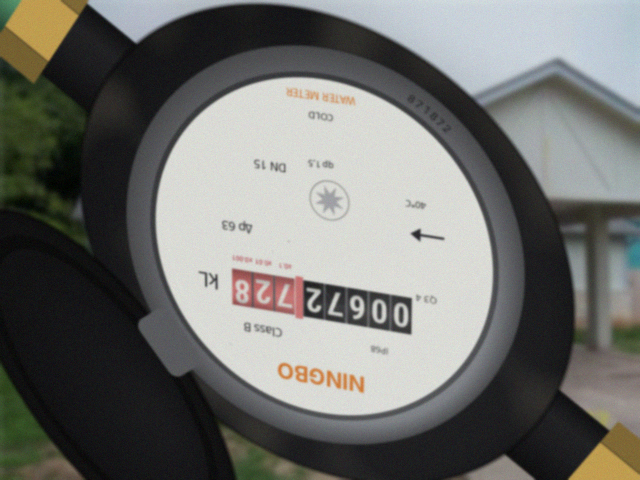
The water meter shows 672.728 kL
